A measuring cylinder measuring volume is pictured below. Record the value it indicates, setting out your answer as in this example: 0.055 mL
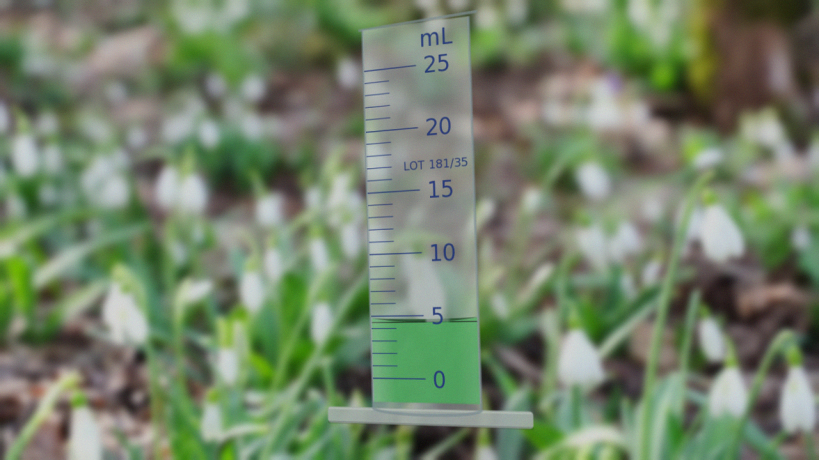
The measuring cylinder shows 4.5 mL
